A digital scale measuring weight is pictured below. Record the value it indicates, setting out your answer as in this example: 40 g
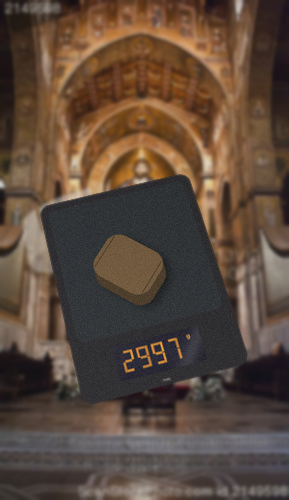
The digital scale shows 2997 g
